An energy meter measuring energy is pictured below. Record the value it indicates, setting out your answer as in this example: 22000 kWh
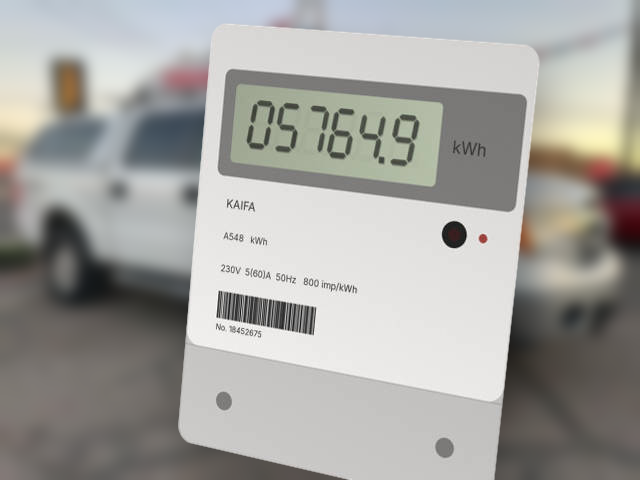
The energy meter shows 5764.9 kWh
